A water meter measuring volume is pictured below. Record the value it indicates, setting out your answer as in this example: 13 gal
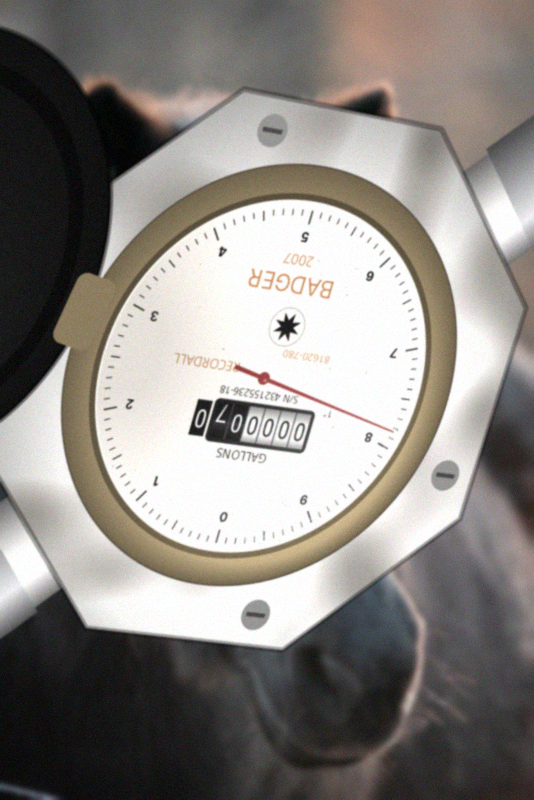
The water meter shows 67.8 gal
